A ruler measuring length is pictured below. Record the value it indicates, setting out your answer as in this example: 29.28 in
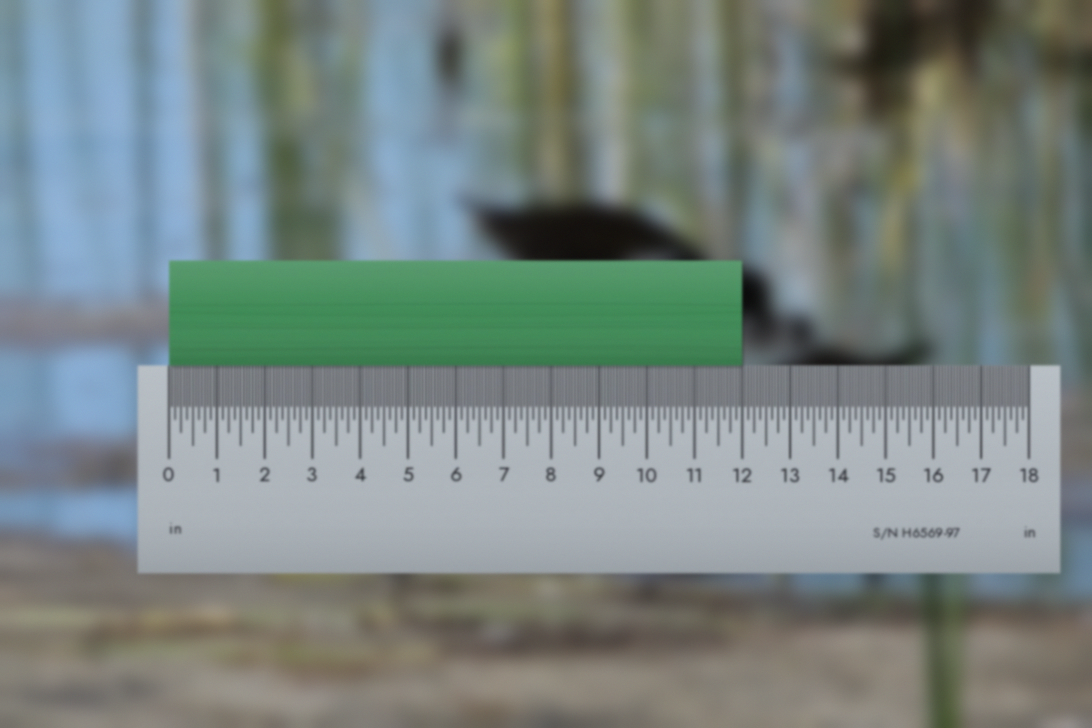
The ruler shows 12 in
